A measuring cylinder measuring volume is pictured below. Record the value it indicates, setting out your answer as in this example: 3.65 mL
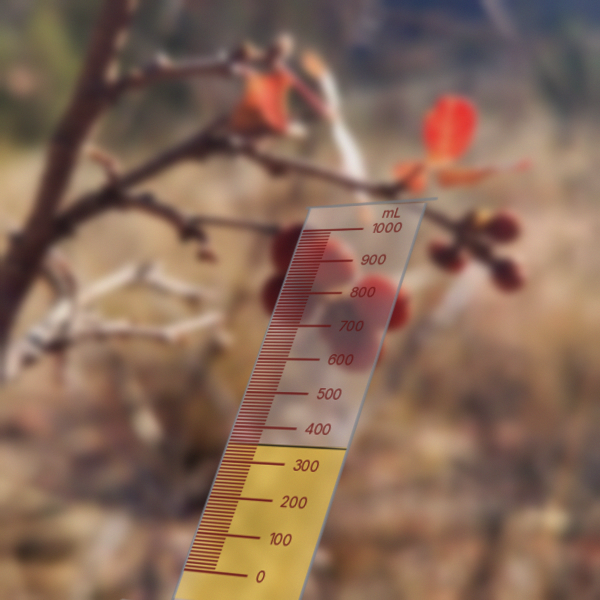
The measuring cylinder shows 350 mL
